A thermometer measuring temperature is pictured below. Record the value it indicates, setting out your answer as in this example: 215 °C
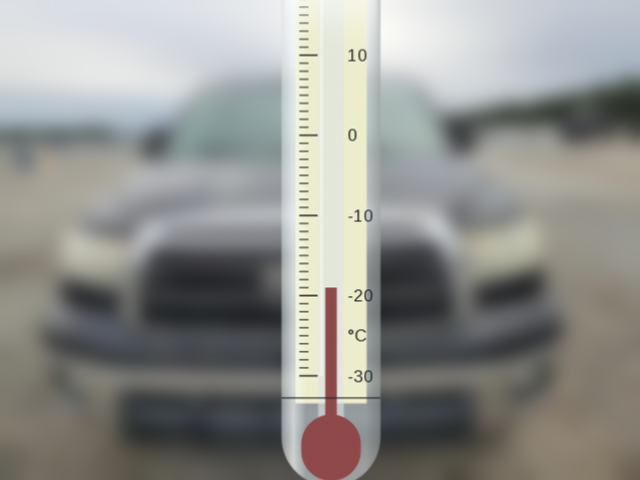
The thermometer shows -19 °C
